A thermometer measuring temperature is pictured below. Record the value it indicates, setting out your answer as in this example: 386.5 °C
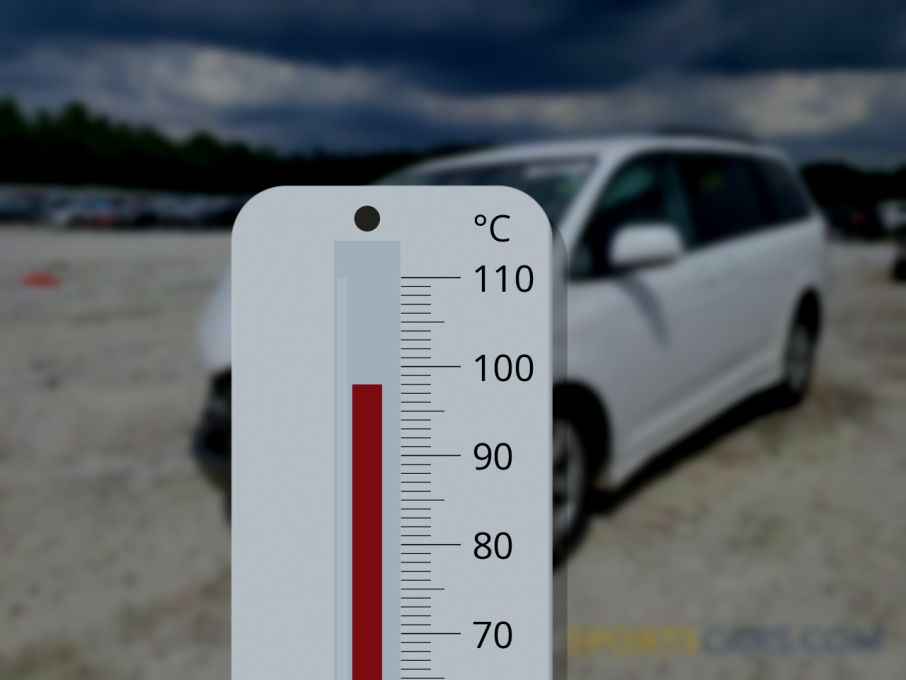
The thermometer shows 98 °C
